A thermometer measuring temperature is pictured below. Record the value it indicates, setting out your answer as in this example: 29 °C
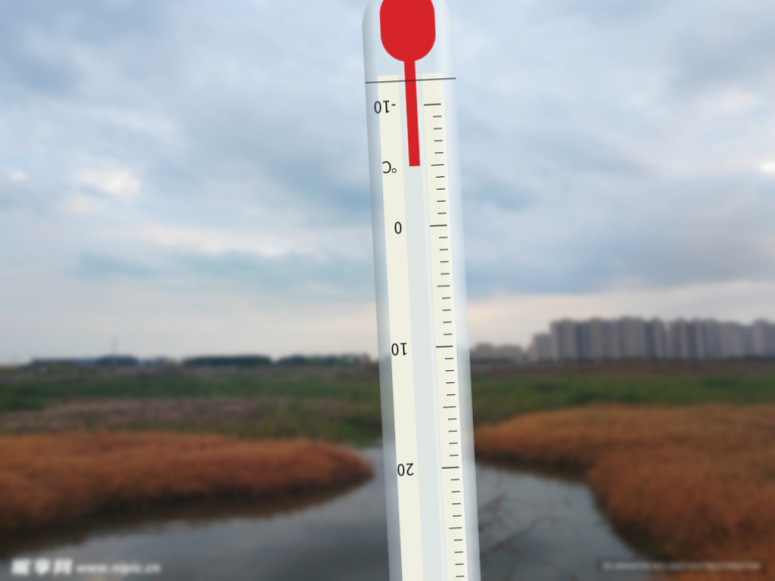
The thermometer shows -5 °C
